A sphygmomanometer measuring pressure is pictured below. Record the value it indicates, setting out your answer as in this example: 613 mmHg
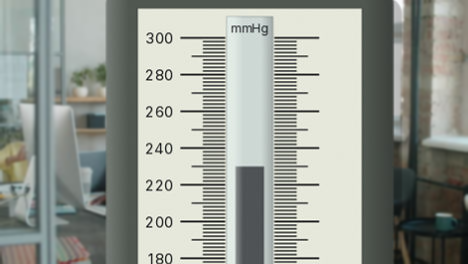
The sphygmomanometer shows 230 mmHg
